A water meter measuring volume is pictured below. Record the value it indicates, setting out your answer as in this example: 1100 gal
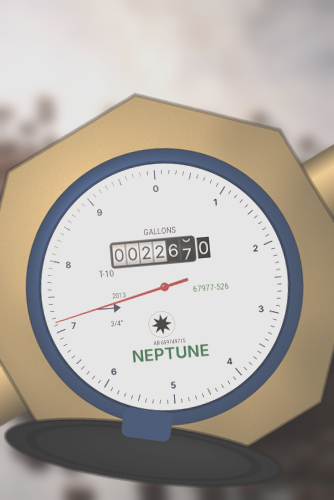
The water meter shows 22667.1 gal
